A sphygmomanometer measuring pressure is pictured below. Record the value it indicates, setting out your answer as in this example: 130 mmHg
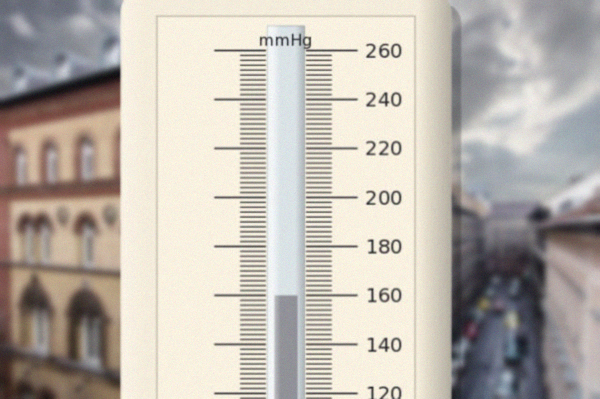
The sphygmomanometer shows 160 mmHg
